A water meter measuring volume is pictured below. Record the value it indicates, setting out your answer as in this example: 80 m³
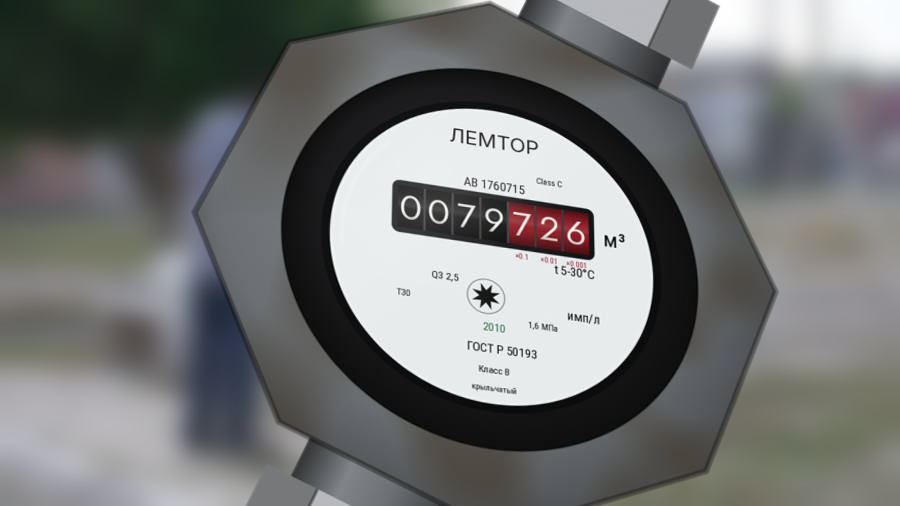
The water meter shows 79.726 m³
